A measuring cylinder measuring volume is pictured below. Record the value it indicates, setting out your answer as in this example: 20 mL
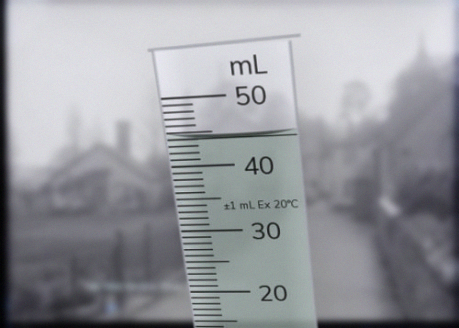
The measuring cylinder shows 44 mL
